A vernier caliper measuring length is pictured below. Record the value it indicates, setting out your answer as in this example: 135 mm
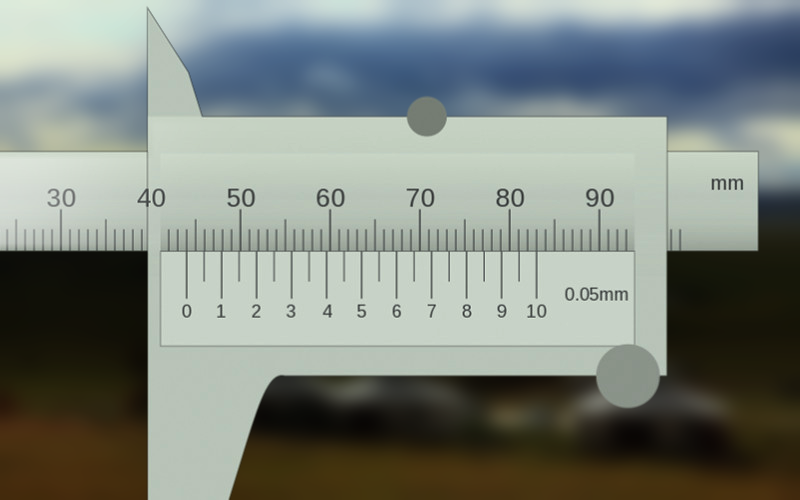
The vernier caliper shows 44.0 mm
